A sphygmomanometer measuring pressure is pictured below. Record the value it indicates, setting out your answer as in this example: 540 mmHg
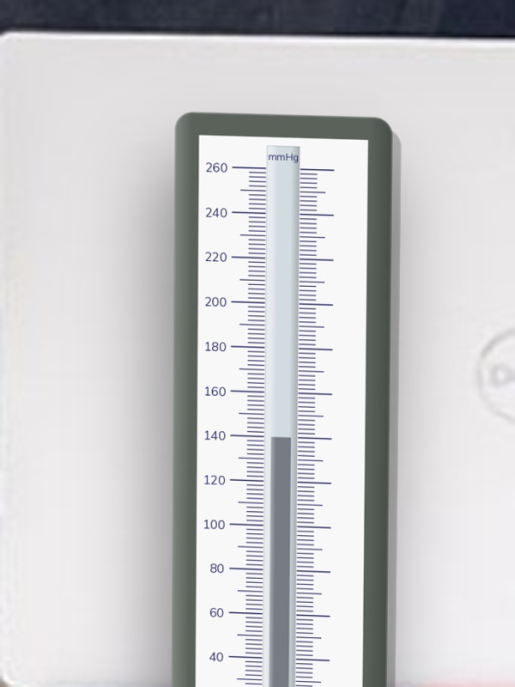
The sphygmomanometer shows 140 mmHg
